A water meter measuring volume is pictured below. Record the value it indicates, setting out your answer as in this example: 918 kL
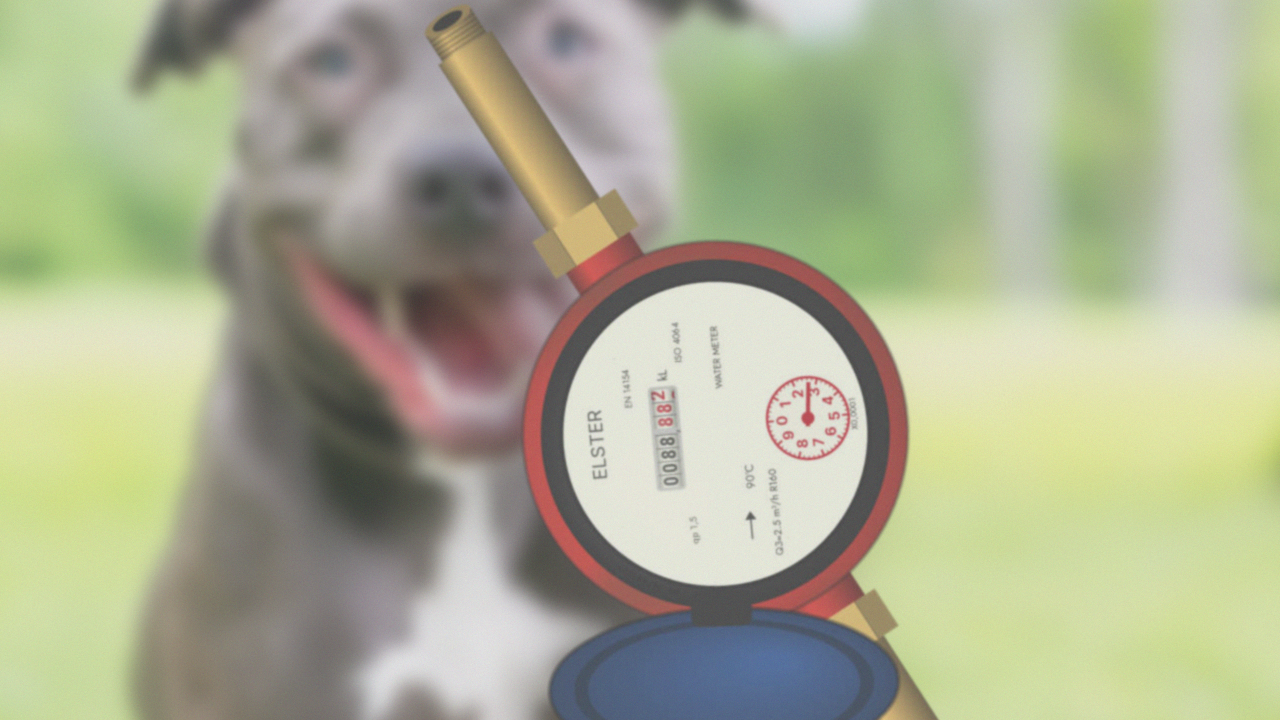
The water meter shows 88.8822 kL
